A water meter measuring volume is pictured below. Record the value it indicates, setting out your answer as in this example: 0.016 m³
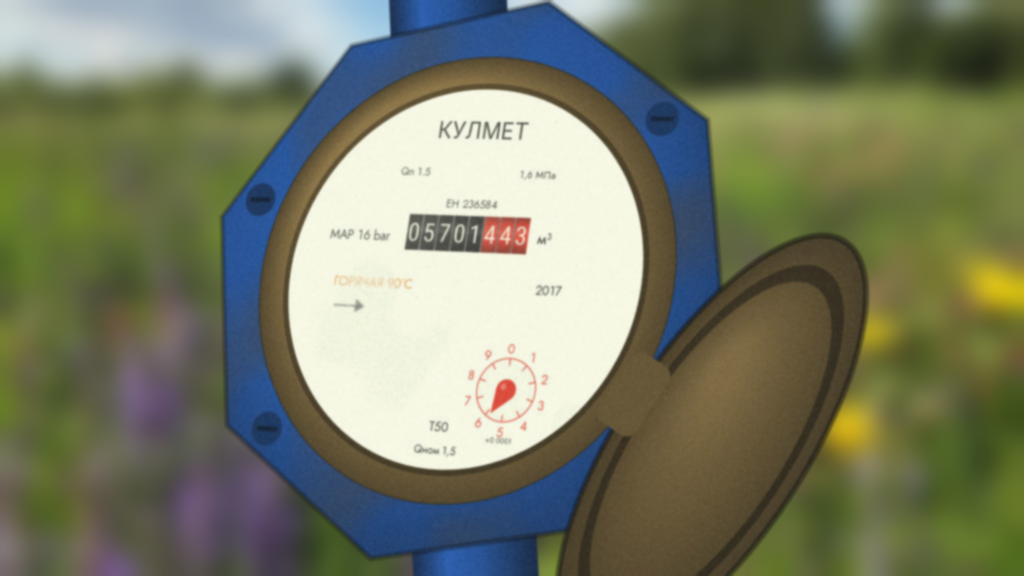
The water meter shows 5701.4435 m³
